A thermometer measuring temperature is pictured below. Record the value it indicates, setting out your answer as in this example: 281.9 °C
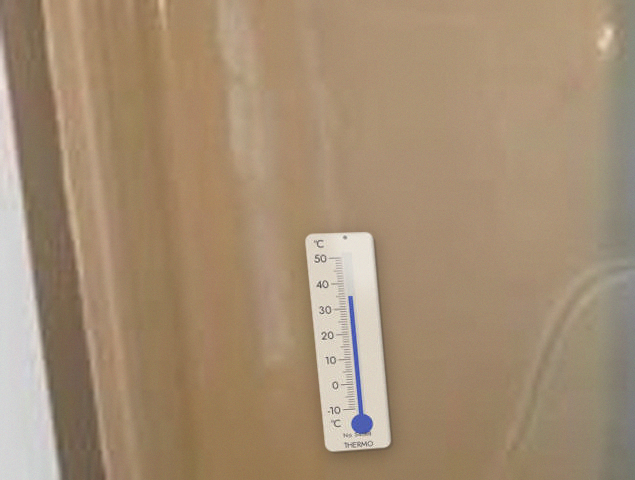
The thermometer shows 35 °C
